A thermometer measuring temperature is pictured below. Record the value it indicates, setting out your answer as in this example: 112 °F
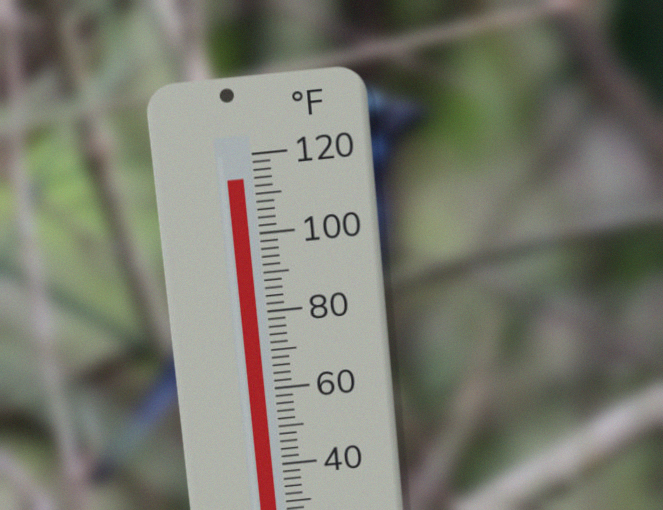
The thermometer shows 114 °F
